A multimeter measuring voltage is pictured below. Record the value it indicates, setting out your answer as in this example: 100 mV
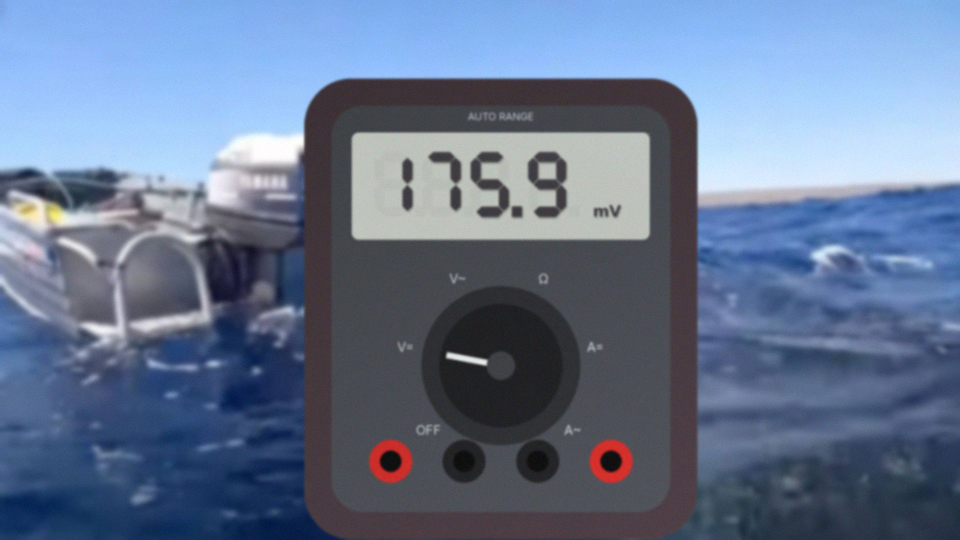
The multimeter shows 175.9 mV
